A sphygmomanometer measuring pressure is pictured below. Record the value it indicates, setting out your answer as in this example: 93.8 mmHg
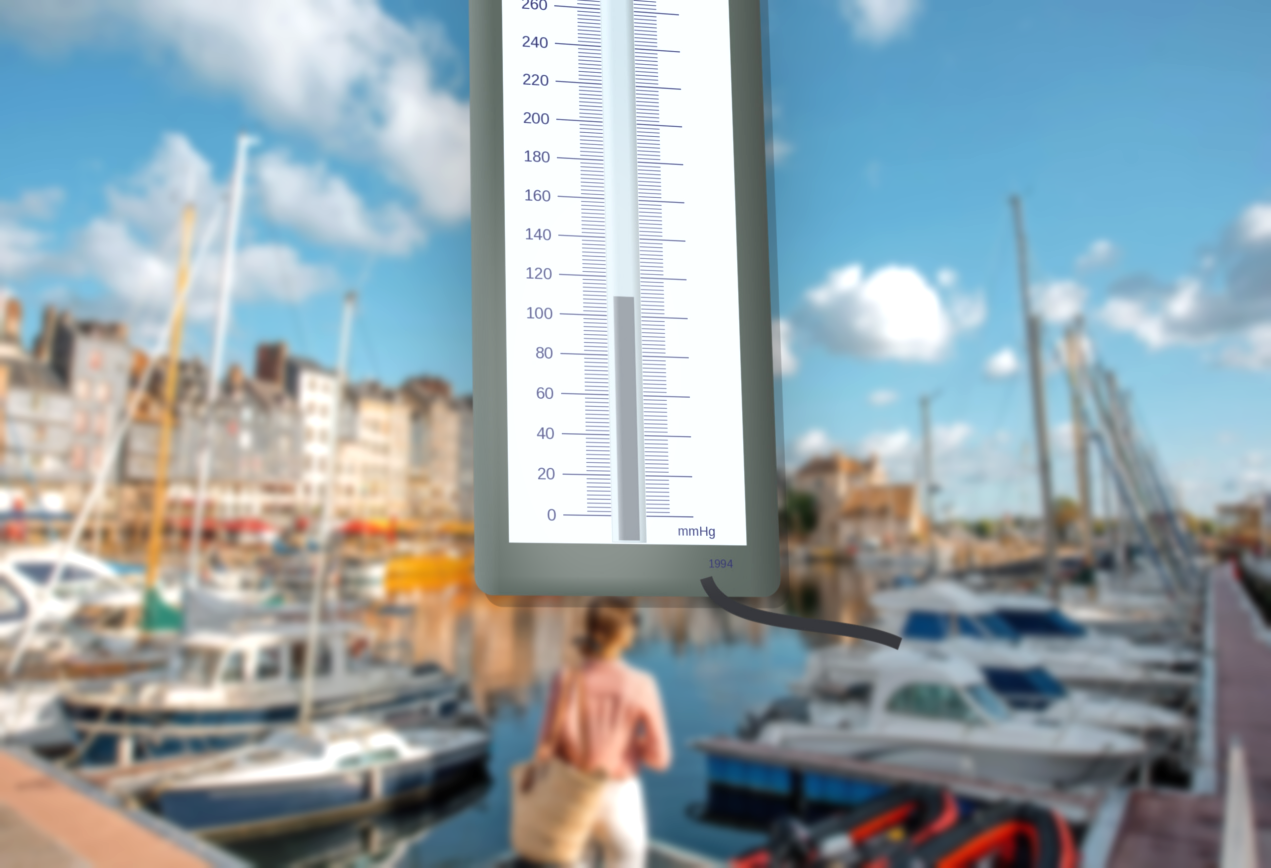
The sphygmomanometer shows 110 mmHg
